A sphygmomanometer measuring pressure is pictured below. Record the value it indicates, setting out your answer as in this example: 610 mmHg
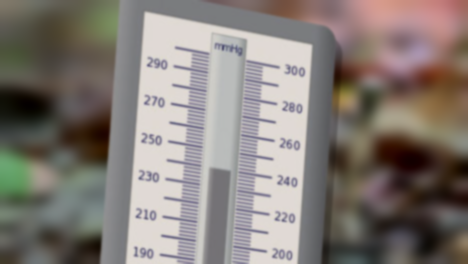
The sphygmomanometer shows 240 mmHg
